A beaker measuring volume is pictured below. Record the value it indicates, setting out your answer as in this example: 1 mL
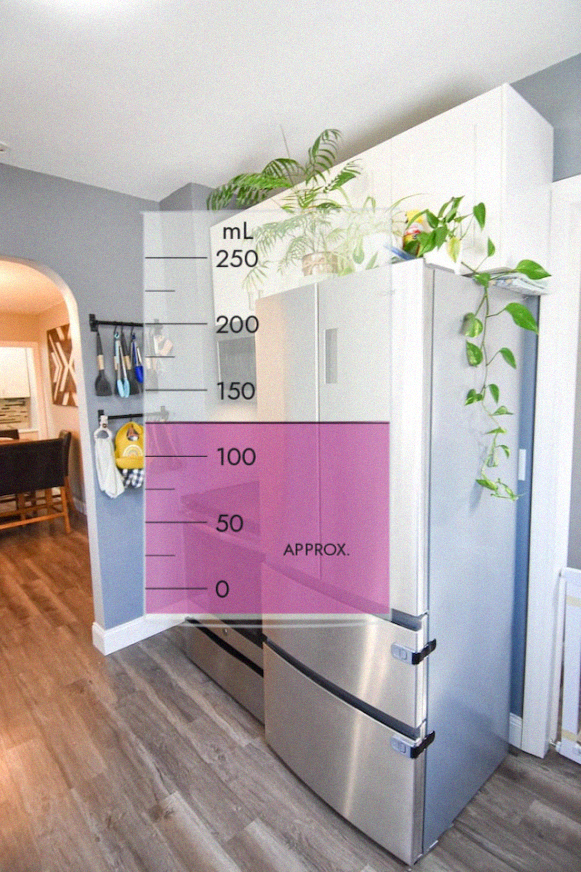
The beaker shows 125 mL
